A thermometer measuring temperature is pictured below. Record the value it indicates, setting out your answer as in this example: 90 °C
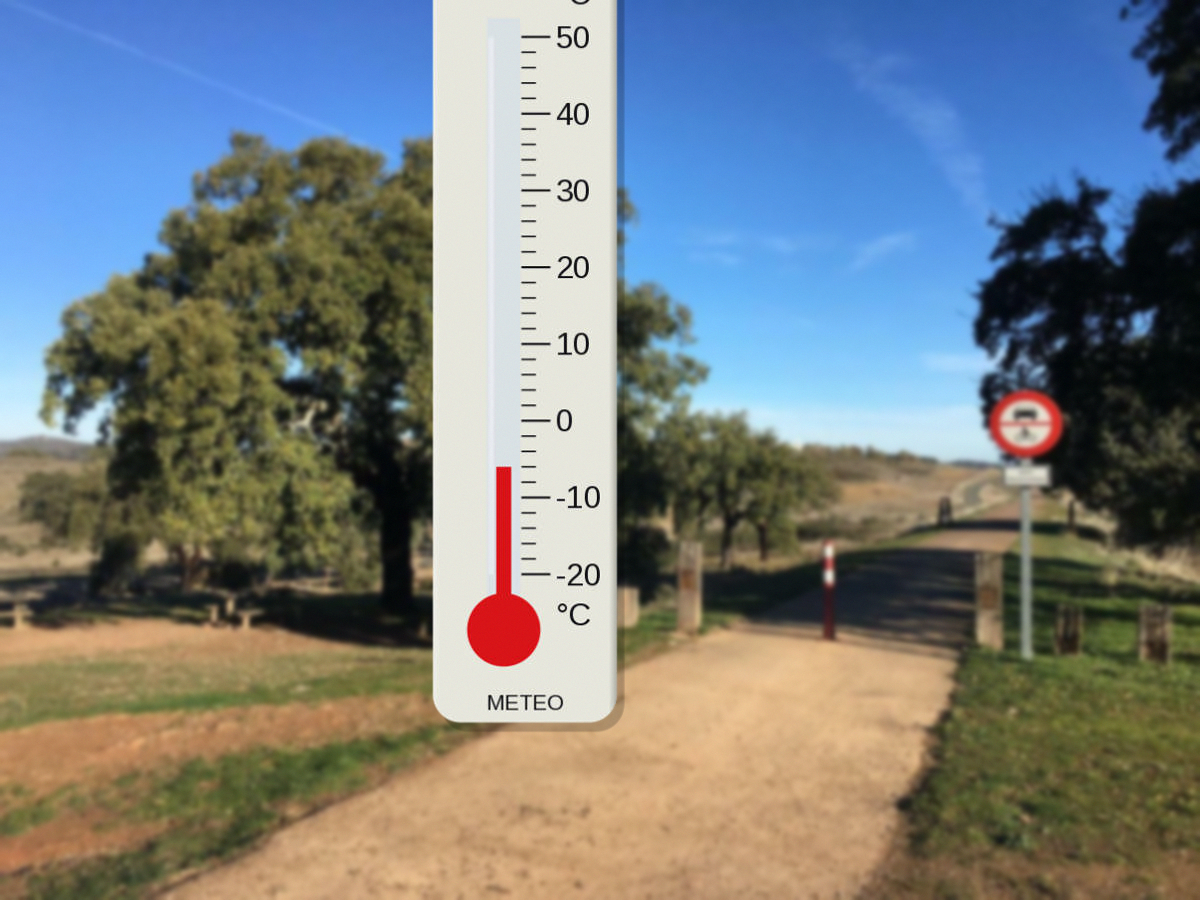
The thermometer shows -6 °C
